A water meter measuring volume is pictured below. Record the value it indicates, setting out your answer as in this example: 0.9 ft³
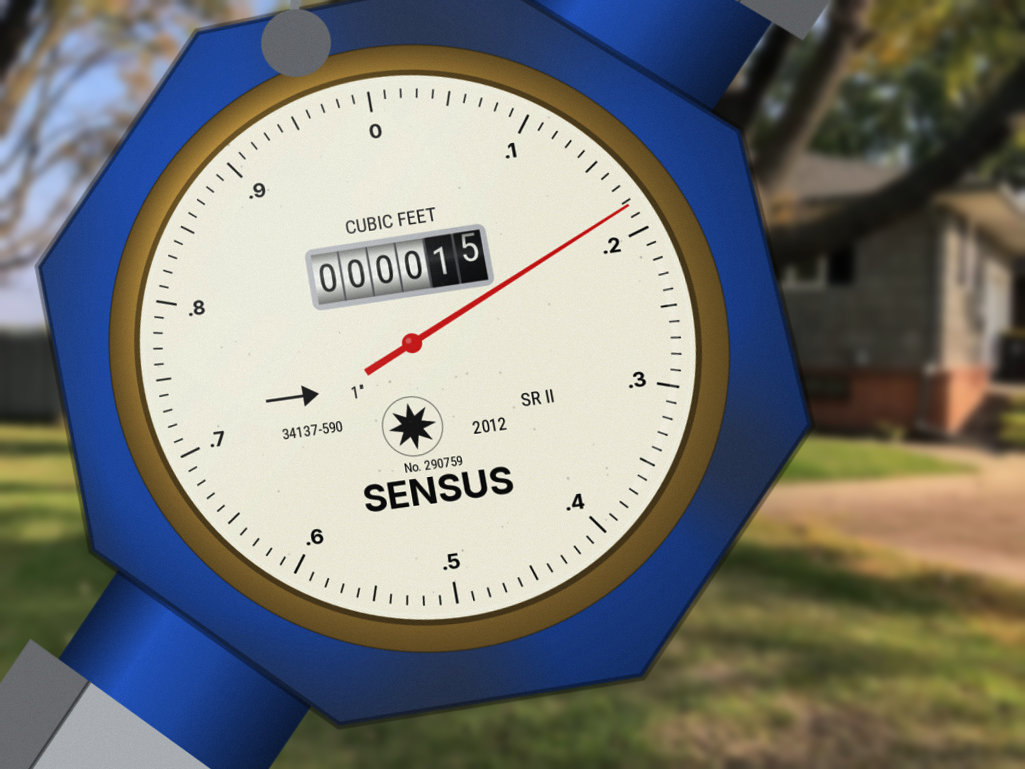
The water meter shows 15.18 ft³
